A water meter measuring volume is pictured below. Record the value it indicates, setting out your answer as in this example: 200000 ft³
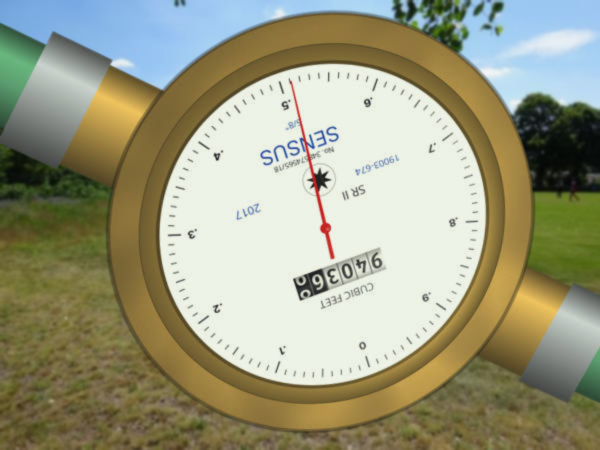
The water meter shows 940368.51 ft³
